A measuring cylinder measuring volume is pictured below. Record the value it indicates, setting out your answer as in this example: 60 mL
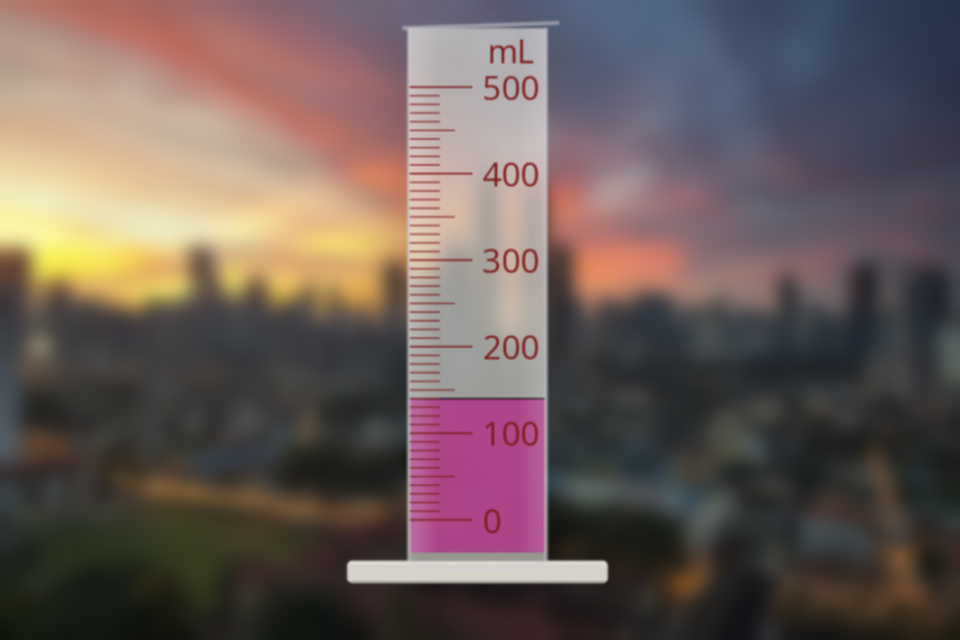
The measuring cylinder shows 140 mL
